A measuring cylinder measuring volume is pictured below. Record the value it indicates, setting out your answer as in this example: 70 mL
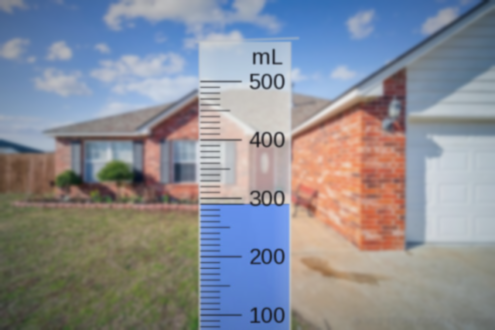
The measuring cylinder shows 290 mL
